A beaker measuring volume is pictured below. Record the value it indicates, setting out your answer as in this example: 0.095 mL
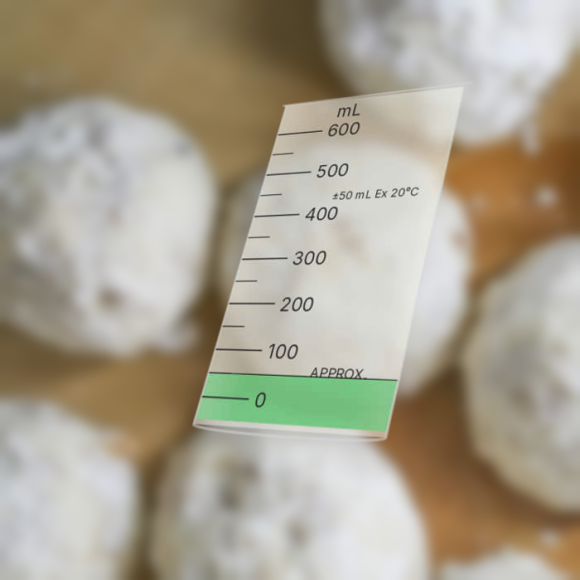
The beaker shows 50 mL
